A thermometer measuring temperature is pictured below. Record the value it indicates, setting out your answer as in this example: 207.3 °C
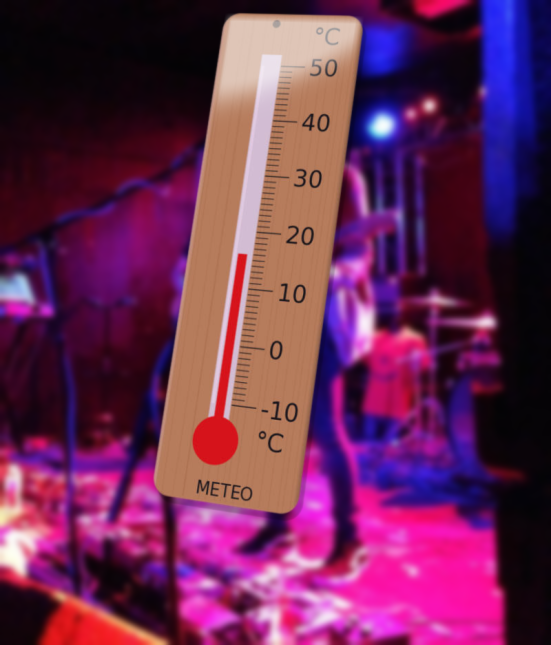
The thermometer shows 16 °C
